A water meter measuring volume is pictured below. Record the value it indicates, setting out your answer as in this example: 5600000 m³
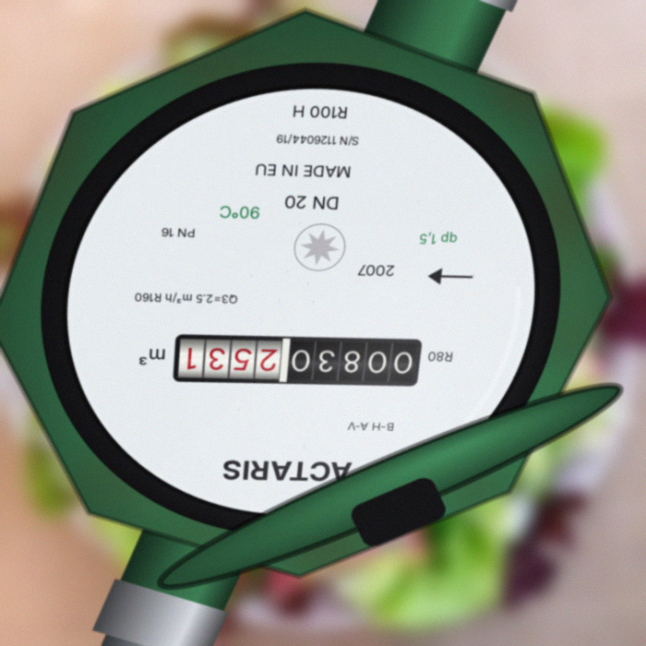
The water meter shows 830.2531 m³
